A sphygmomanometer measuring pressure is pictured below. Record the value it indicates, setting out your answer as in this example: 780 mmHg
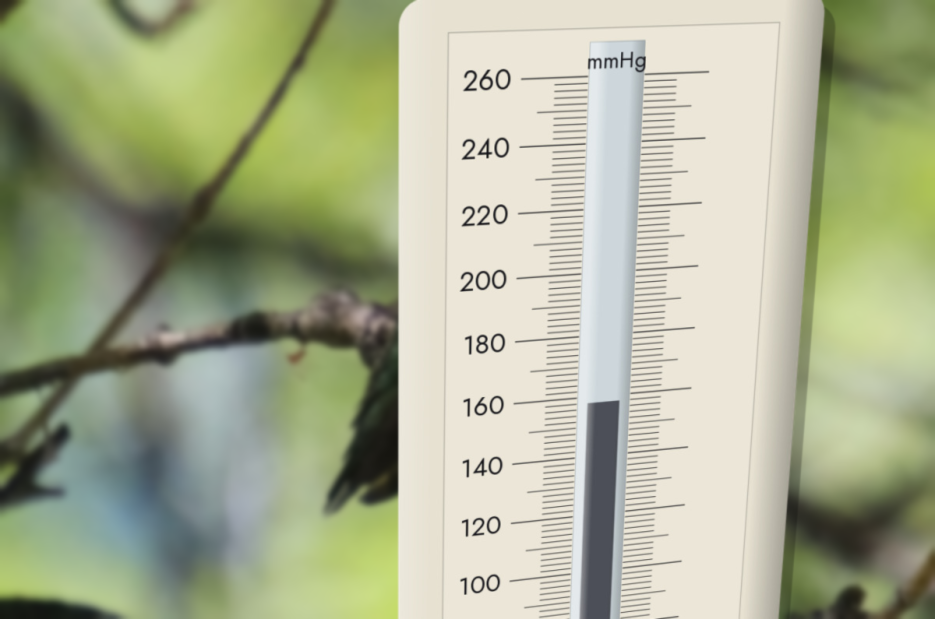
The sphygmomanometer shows 158 mmHg
